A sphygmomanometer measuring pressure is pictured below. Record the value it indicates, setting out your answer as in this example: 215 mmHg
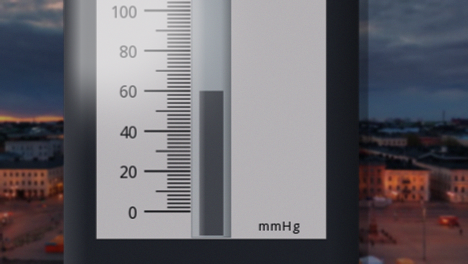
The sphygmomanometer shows 60 mmHg
